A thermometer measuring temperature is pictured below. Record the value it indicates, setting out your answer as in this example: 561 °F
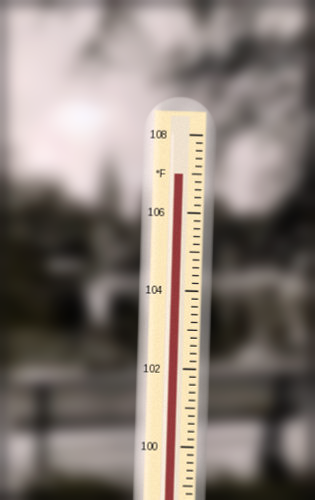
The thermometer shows 107 °F
